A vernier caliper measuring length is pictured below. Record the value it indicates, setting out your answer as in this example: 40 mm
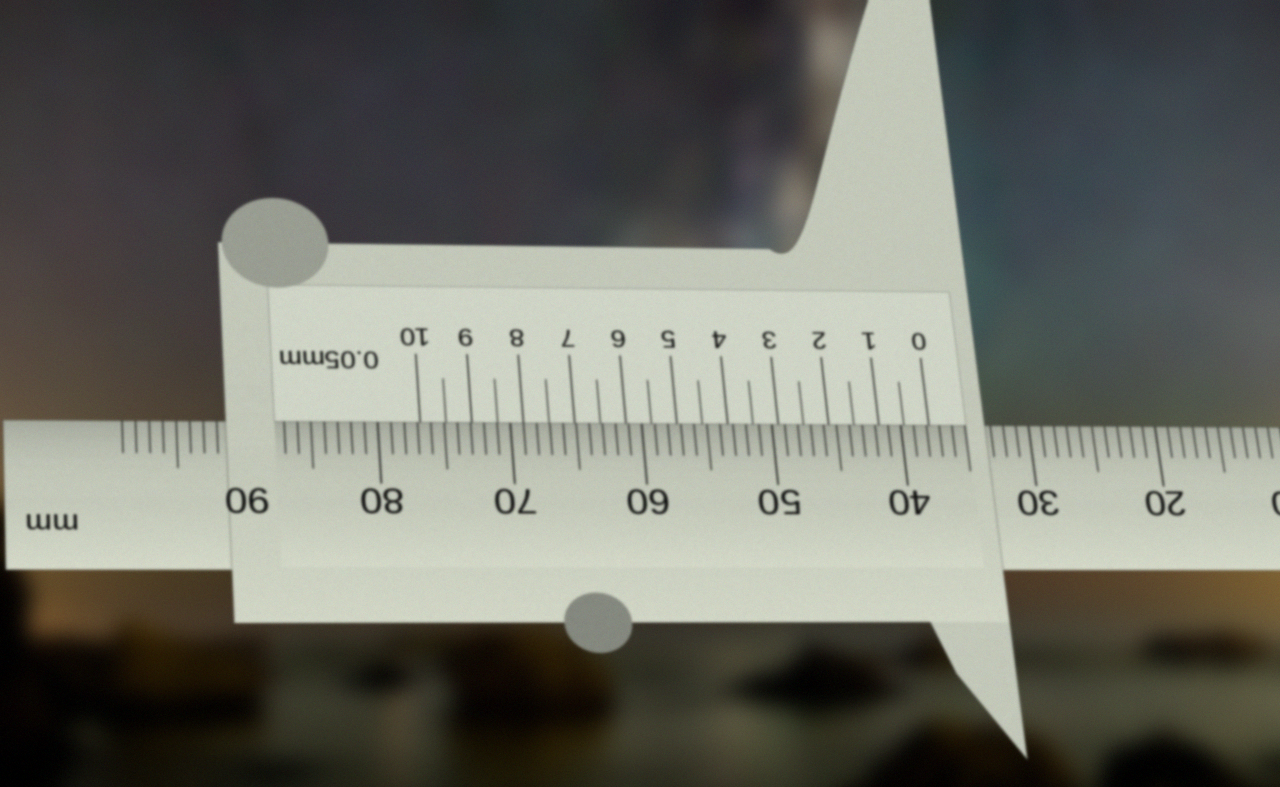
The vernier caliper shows 37.8 mm
